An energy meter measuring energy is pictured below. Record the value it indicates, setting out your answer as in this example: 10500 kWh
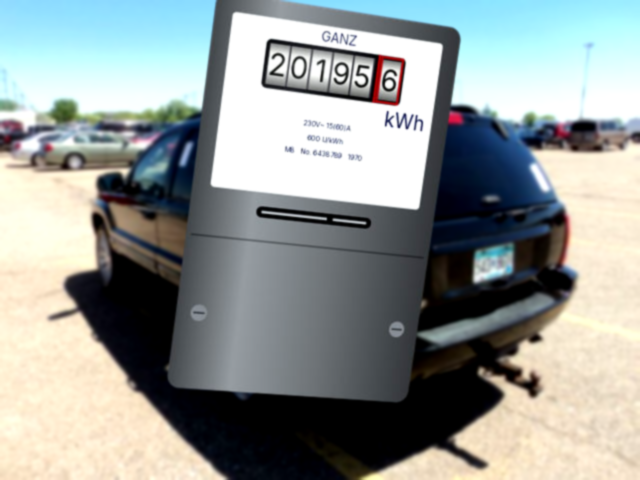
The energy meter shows 20195.6 kWh
